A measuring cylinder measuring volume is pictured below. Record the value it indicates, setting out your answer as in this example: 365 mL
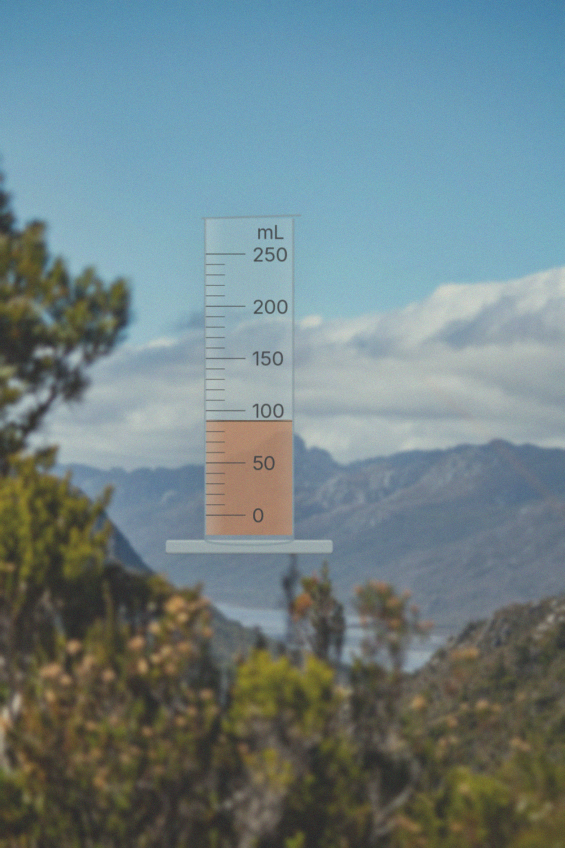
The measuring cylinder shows 90 mL
